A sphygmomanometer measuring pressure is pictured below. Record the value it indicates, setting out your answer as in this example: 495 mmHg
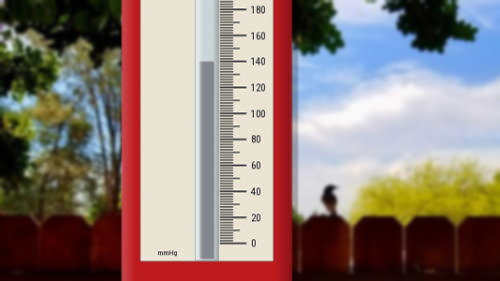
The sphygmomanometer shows 140 mmHg
